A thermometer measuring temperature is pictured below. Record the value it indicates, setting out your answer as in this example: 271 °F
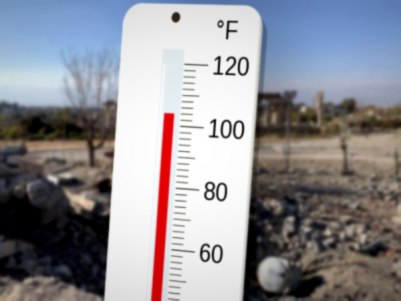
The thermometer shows 104 °F
